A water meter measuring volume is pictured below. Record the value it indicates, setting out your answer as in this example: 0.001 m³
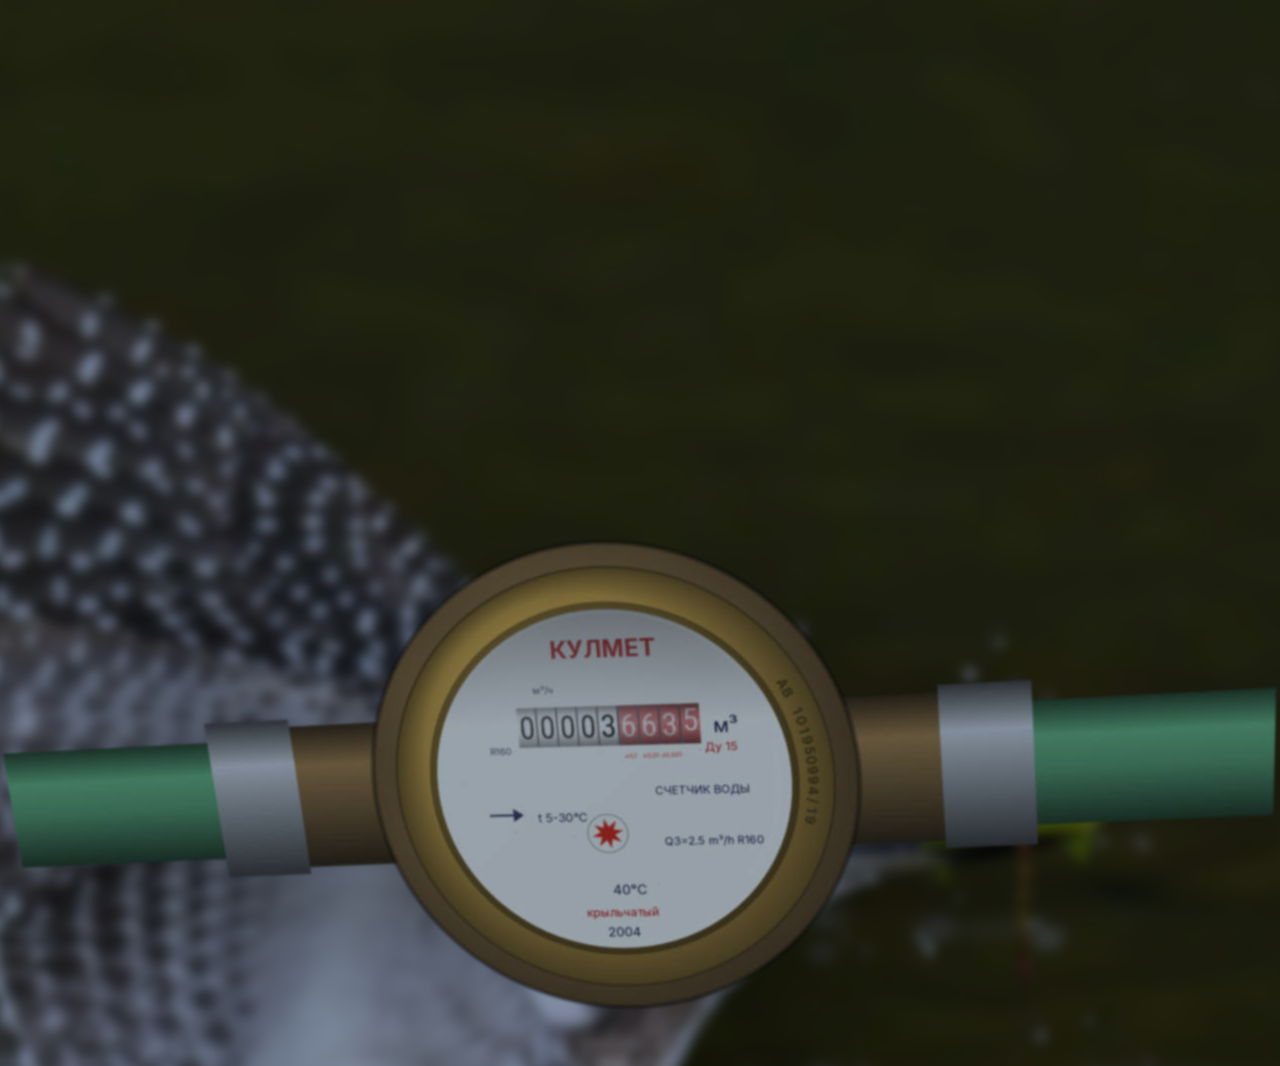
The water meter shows 3.6635 m³
